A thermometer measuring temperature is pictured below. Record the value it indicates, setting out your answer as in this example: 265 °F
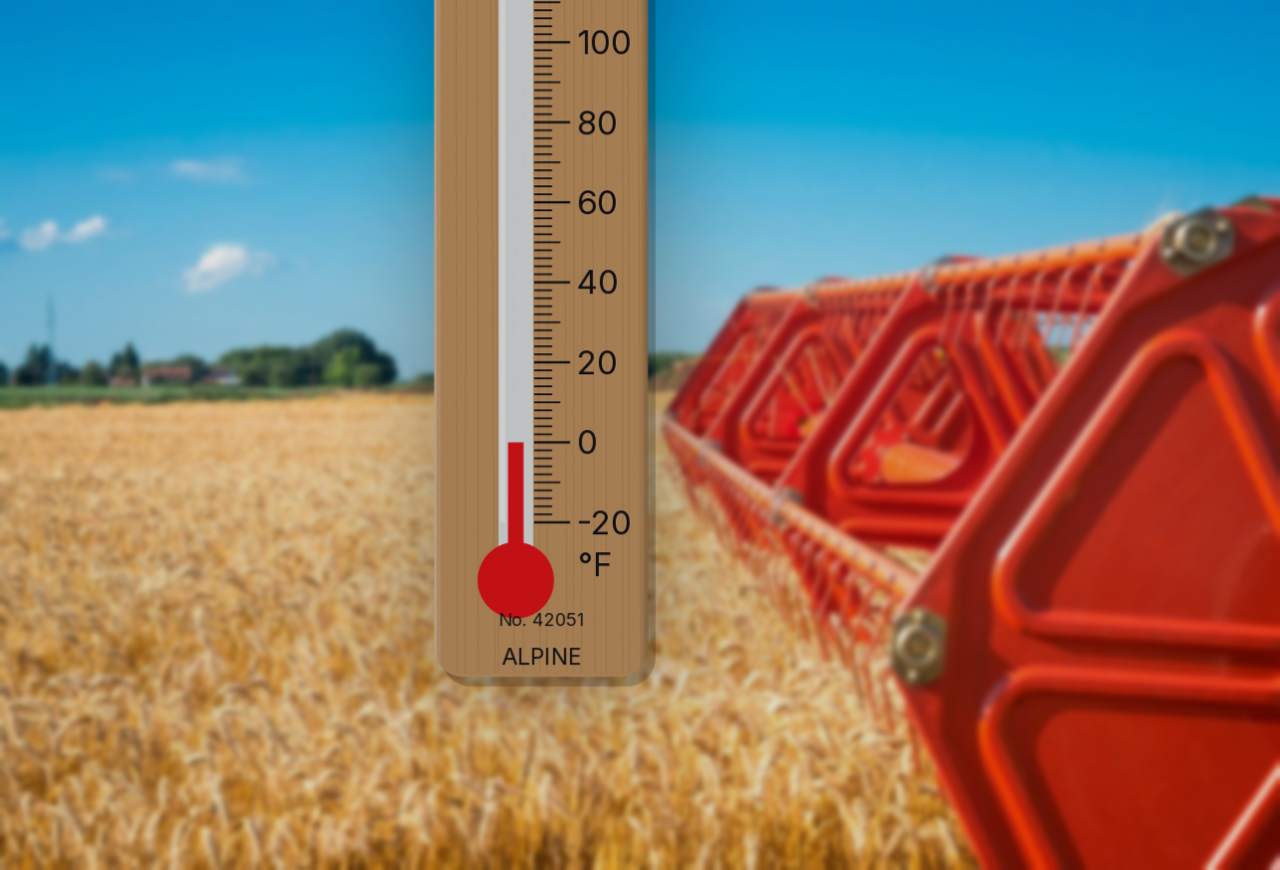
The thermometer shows 0 °F
